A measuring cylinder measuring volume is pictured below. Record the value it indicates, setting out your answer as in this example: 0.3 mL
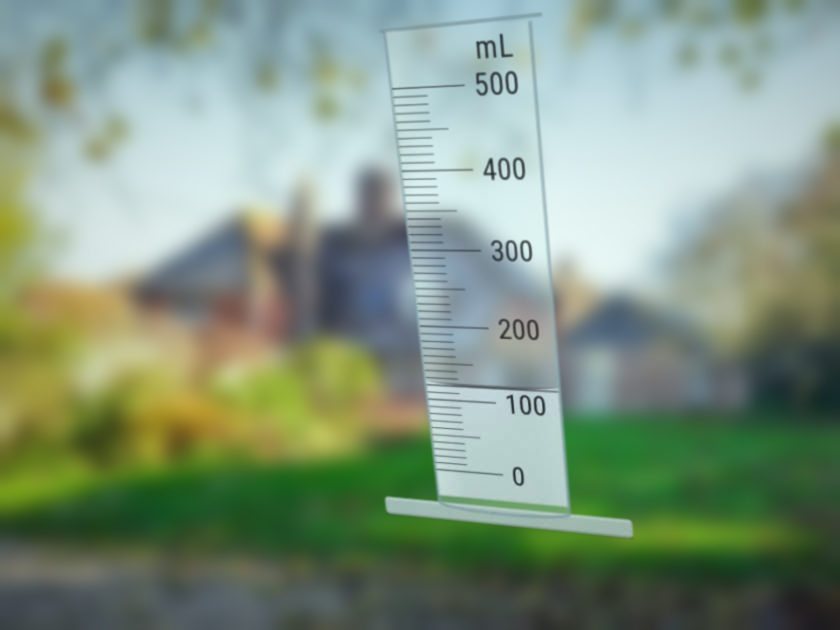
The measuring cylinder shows 120 mL
